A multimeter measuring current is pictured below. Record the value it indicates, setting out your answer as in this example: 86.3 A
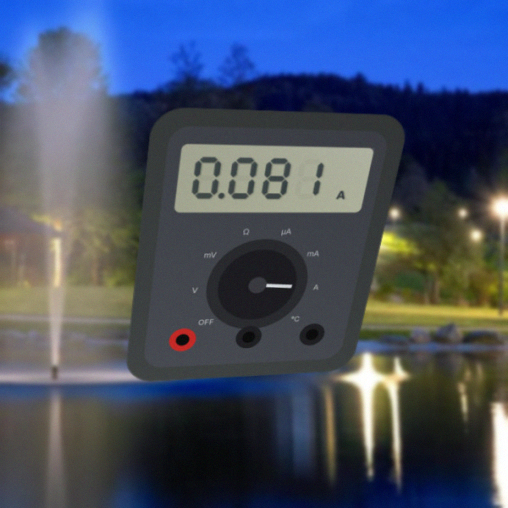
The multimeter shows 0.081 A
